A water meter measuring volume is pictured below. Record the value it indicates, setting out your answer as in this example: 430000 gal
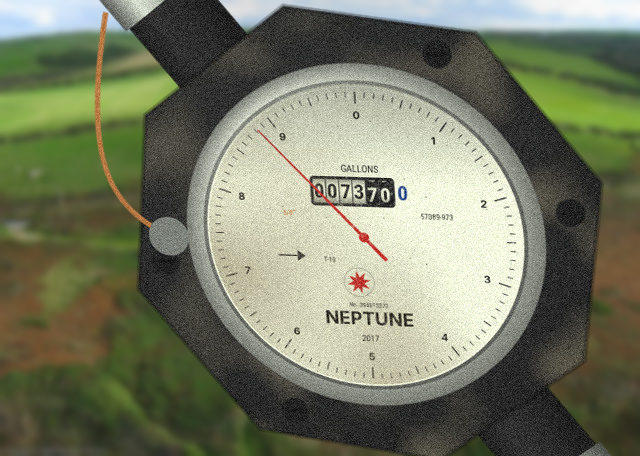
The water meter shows 73698.8 gal
